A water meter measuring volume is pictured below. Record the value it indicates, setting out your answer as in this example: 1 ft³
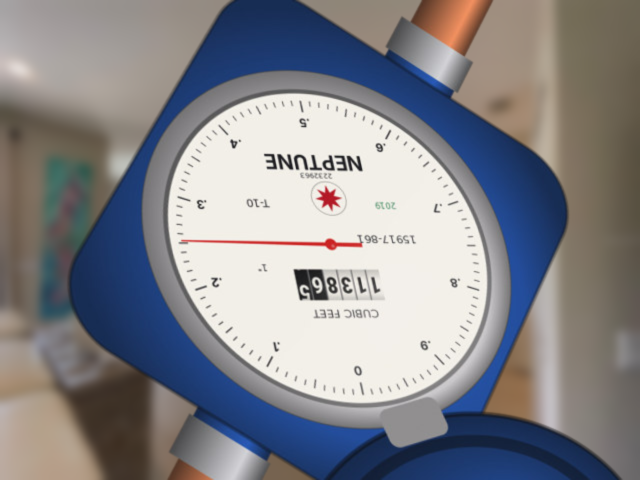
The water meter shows 113865.25 ft³
